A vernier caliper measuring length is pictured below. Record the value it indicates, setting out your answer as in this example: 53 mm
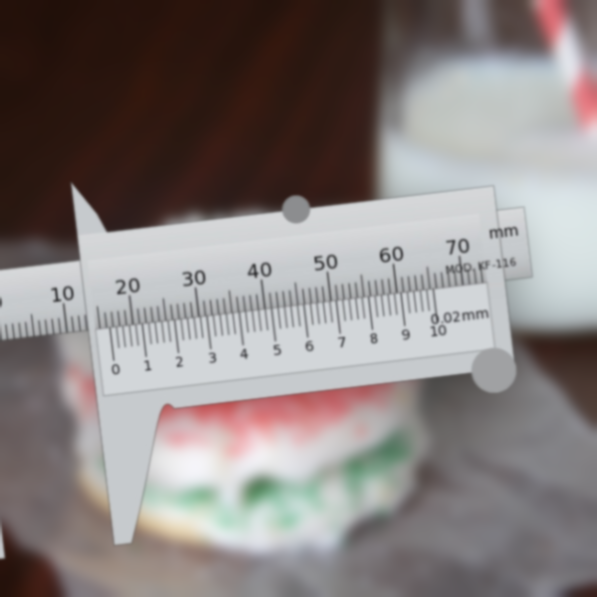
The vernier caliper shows 16.5 mm
